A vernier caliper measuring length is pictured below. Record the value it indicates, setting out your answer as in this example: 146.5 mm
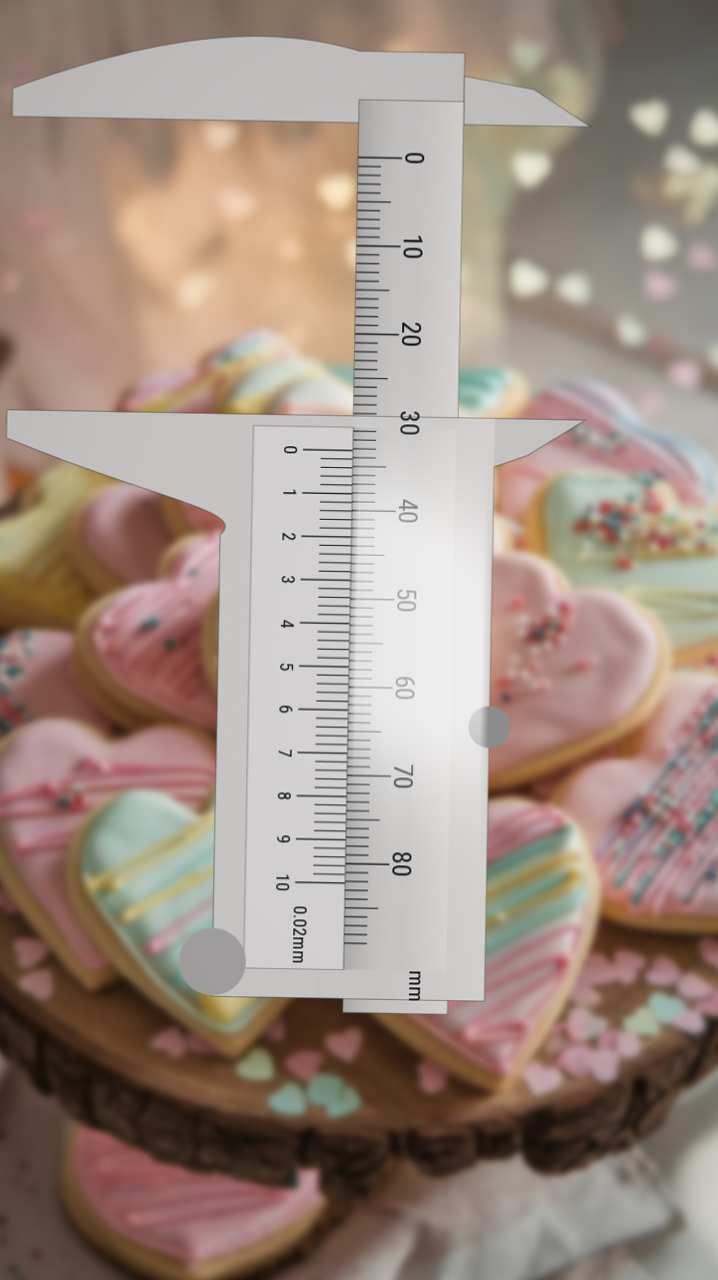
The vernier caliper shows 33.2 mm
